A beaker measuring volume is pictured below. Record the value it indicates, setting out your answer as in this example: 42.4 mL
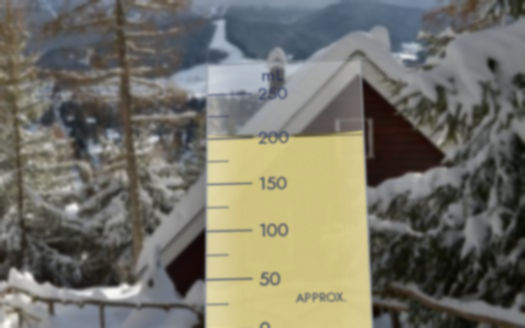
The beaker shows 200 mL
